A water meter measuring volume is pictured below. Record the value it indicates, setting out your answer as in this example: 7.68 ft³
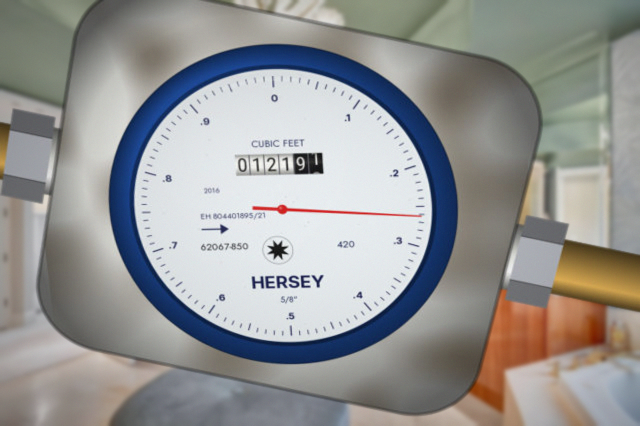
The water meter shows 12191.26 ft³
